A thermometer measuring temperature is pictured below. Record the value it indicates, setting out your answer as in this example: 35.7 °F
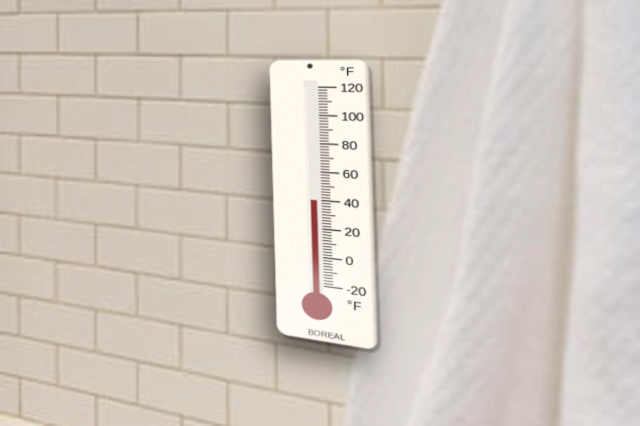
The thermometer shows 40 °F
